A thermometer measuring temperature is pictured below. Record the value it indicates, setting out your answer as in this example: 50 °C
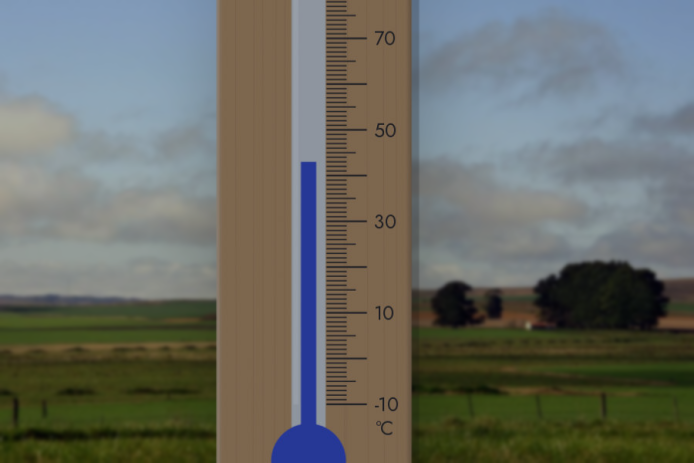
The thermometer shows 43 °C
